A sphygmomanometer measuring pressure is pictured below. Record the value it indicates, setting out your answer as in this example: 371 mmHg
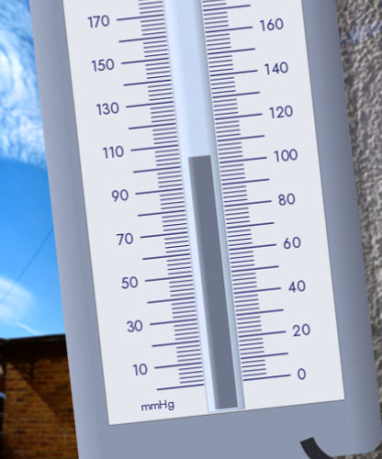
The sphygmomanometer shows 104 mmHg
